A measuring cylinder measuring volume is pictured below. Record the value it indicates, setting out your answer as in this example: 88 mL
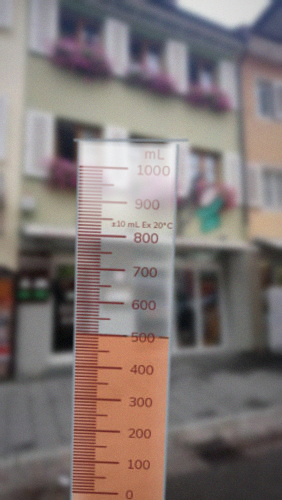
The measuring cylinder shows 500 mL
